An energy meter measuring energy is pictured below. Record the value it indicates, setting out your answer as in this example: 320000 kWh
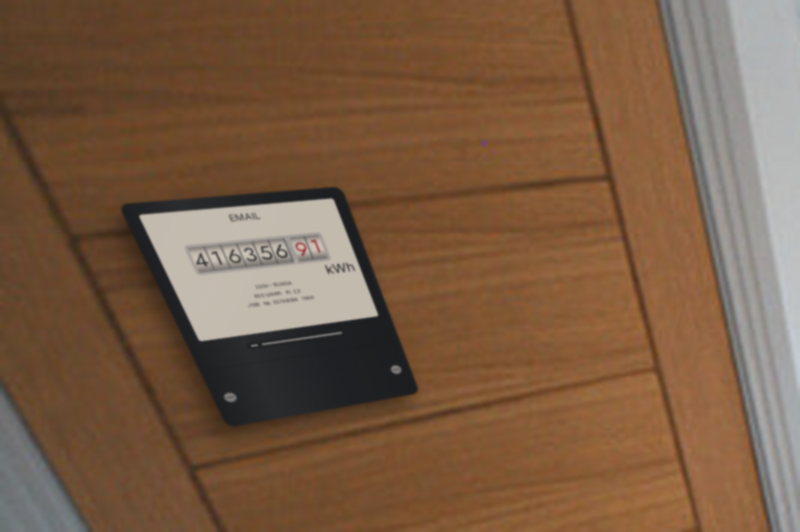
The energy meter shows 416356.91 kWh
